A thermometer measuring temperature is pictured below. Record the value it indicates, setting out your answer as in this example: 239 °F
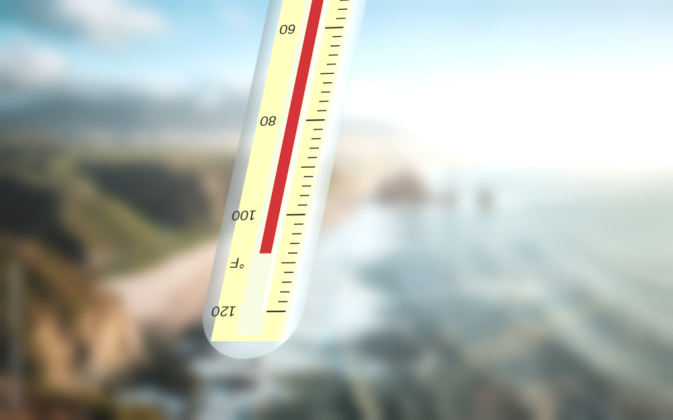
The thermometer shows 108 °F
